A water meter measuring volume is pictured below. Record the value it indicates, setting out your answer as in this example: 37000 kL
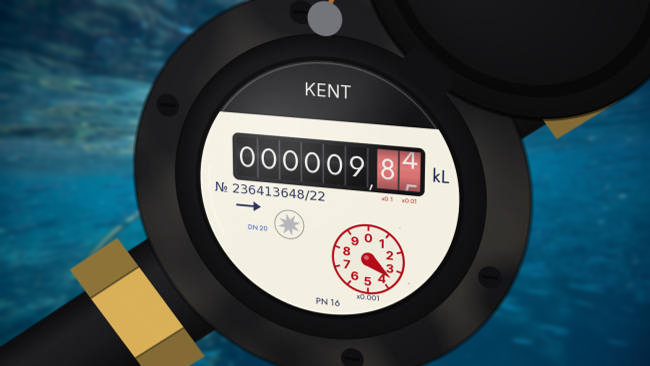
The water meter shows 9.843 kL
